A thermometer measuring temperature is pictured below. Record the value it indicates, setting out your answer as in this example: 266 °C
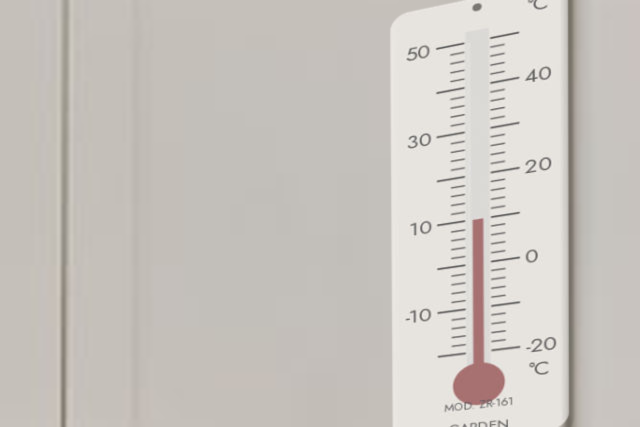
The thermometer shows 10 °C
